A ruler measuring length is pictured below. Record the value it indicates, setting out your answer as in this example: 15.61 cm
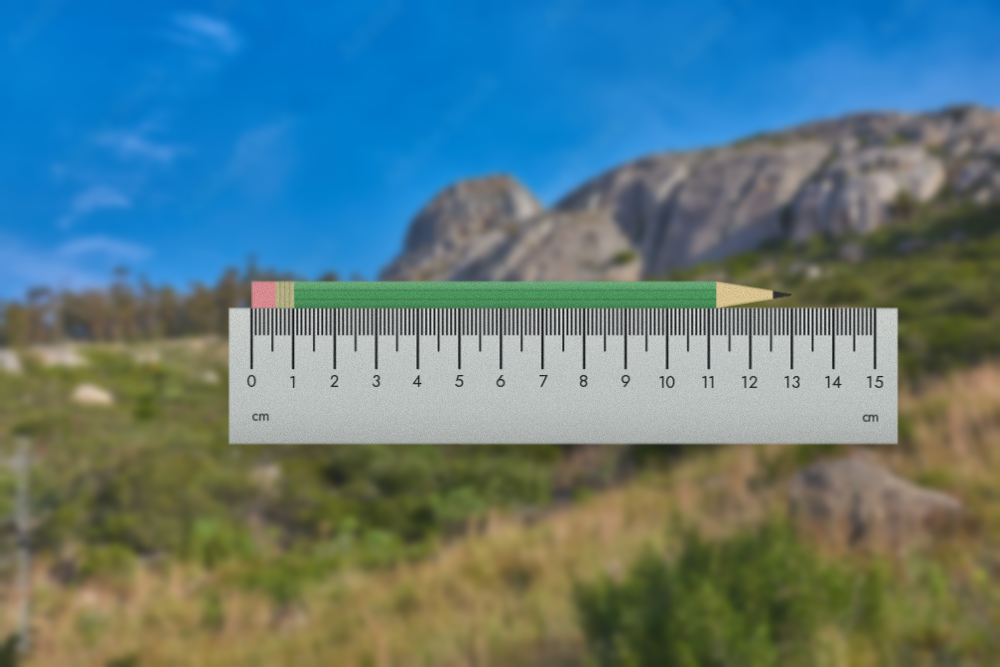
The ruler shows 13 cm
